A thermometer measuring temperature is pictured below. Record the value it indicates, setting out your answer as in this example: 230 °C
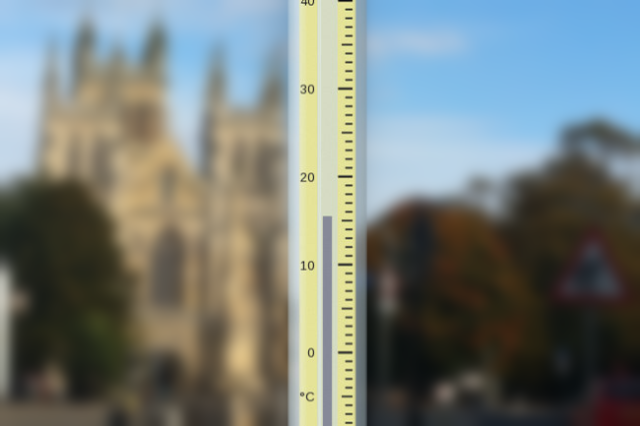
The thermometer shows 15.5 °C
